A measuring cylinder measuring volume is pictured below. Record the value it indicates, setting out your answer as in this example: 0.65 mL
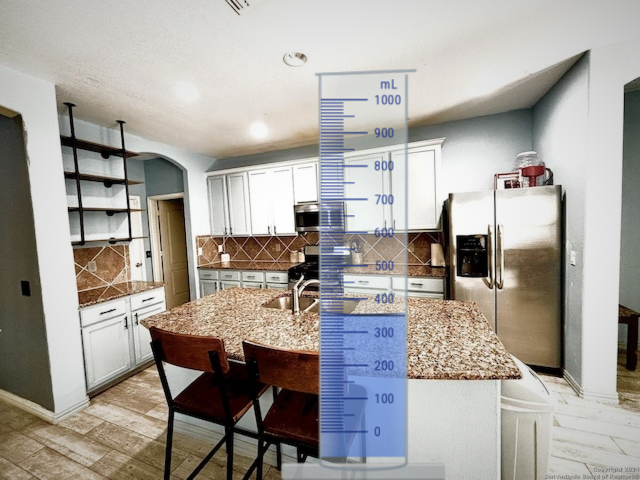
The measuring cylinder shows 350 mL
